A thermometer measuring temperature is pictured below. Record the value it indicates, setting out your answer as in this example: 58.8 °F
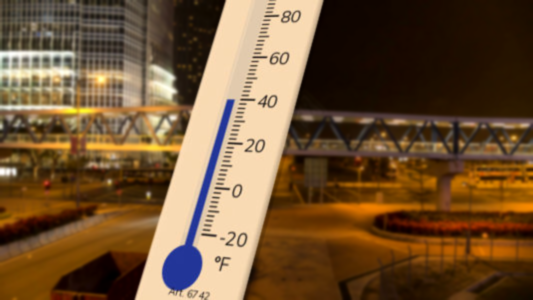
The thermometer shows 40 °F
